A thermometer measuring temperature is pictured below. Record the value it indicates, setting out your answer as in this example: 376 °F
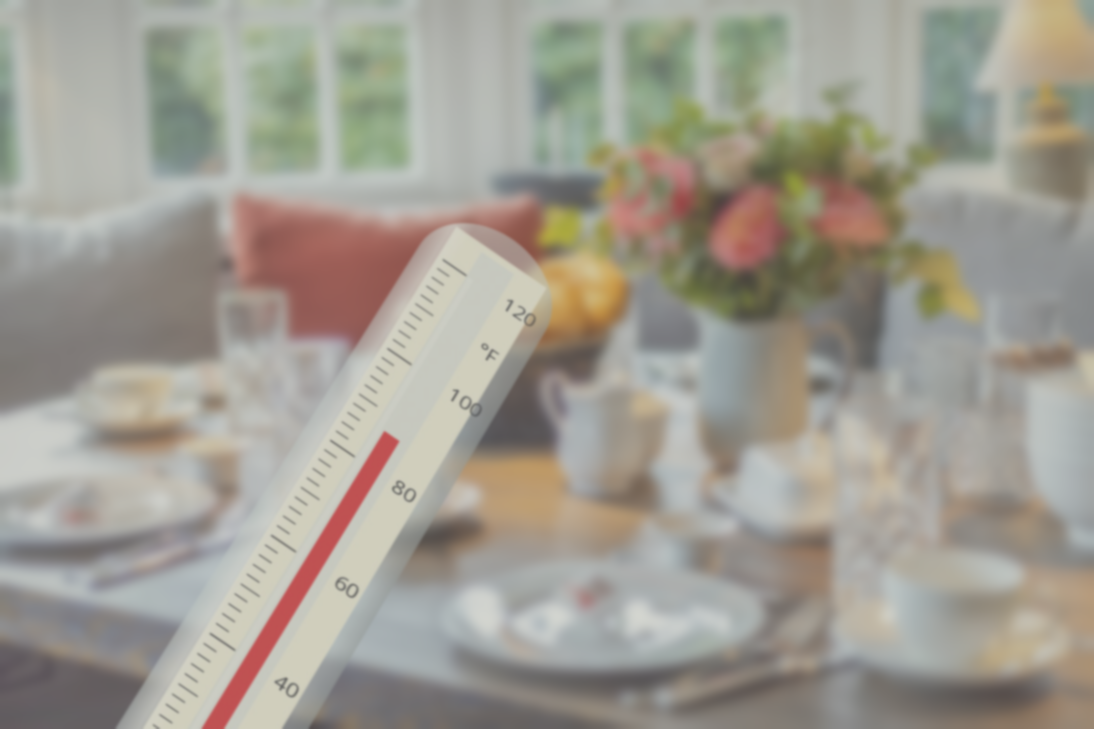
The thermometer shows 87 °F
